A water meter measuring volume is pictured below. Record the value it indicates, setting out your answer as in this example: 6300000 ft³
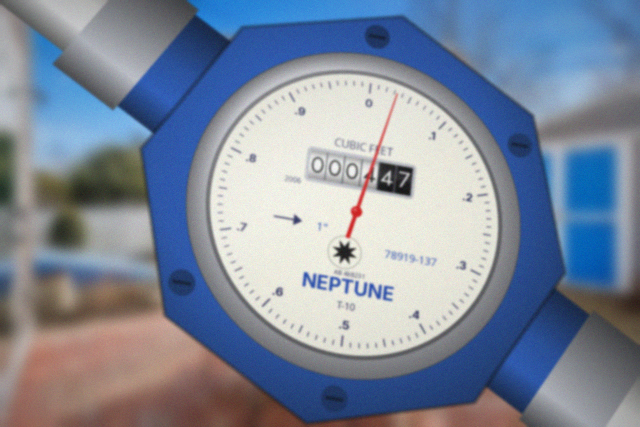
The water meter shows 447.03 ft³
